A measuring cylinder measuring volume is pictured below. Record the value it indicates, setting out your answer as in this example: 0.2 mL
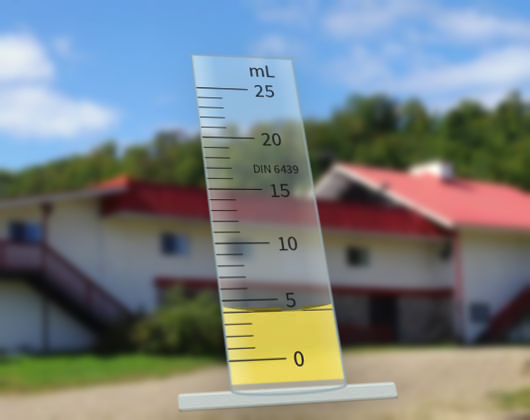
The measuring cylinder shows 4 mL
